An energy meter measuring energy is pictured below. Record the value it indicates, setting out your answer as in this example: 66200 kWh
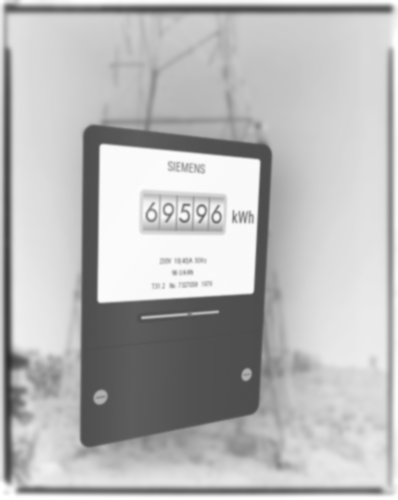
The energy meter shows 69596 kWh
